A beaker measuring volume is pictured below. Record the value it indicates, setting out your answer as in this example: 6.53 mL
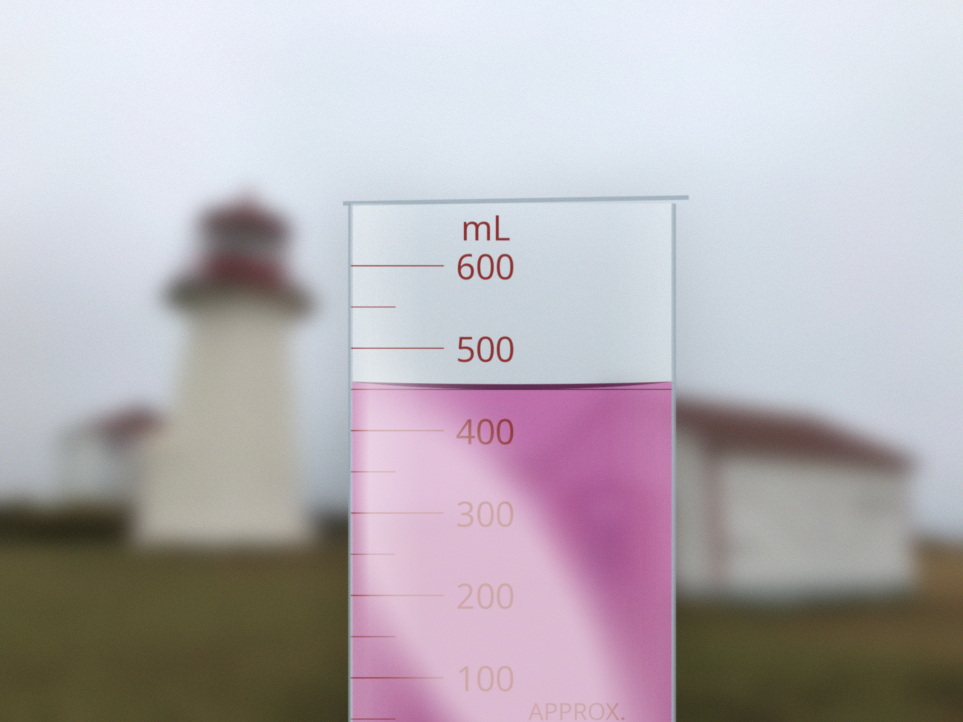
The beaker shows 450 mL
